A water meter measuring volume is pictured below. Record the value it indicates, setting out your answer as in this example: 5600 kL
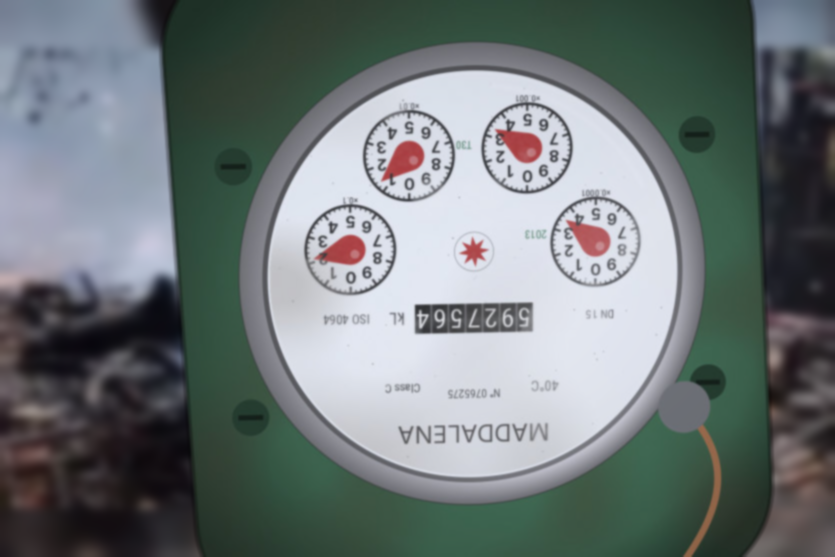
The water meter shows 5927564.2133 kL
